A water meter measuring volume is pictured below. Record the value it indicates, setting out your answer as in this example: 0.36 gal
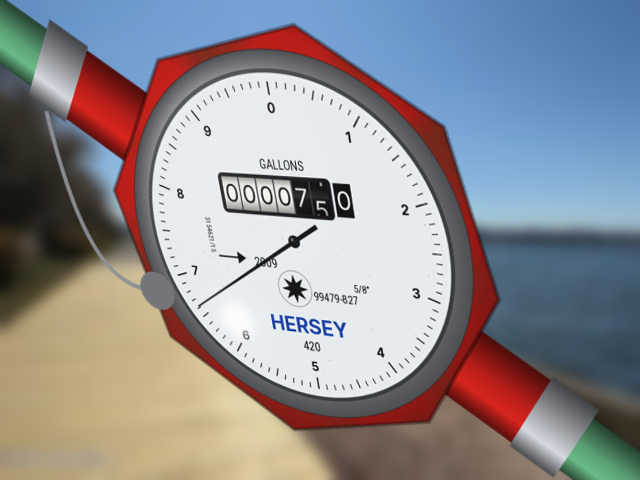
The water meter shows 746.6 gal
